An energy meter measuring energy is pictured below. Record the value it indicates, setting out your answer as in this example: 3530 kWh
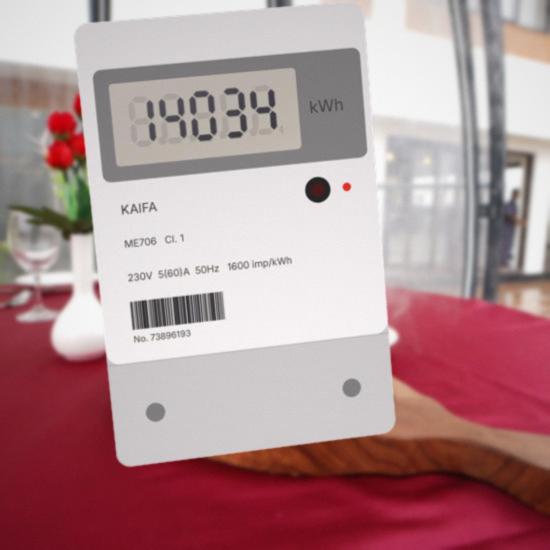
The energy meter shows 14034 kWh
